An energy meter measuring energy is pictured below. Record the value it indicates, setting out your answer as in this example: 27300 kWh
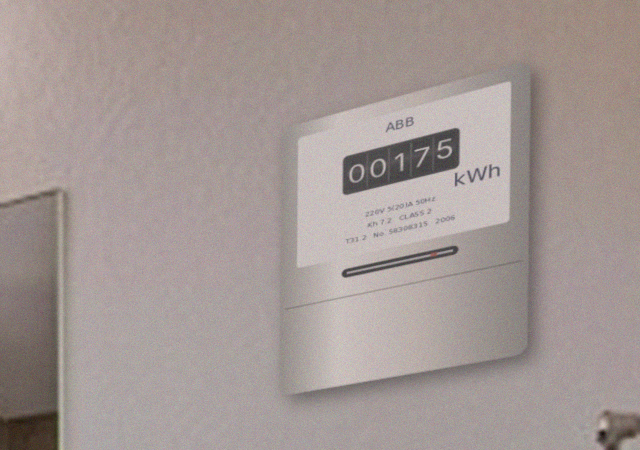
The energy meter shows 175 kWh
